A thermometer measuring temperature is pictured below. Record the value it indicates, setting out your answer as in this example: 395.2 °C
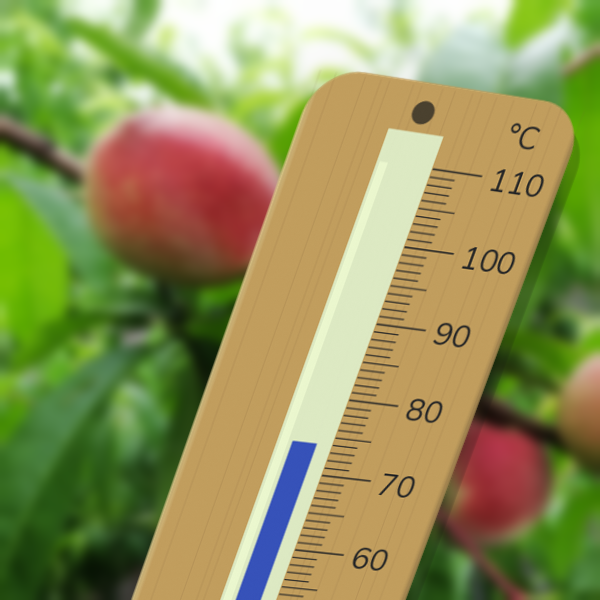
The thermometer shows 74 °C
